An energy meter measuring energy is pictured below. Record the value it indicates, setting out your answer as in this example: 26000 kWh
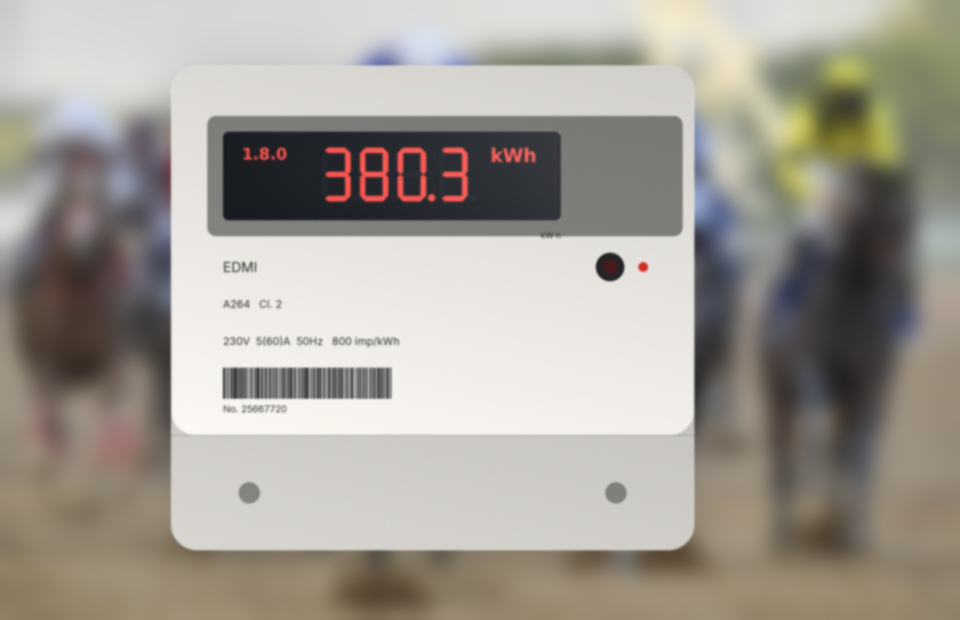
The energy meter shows 380.3 kWh
